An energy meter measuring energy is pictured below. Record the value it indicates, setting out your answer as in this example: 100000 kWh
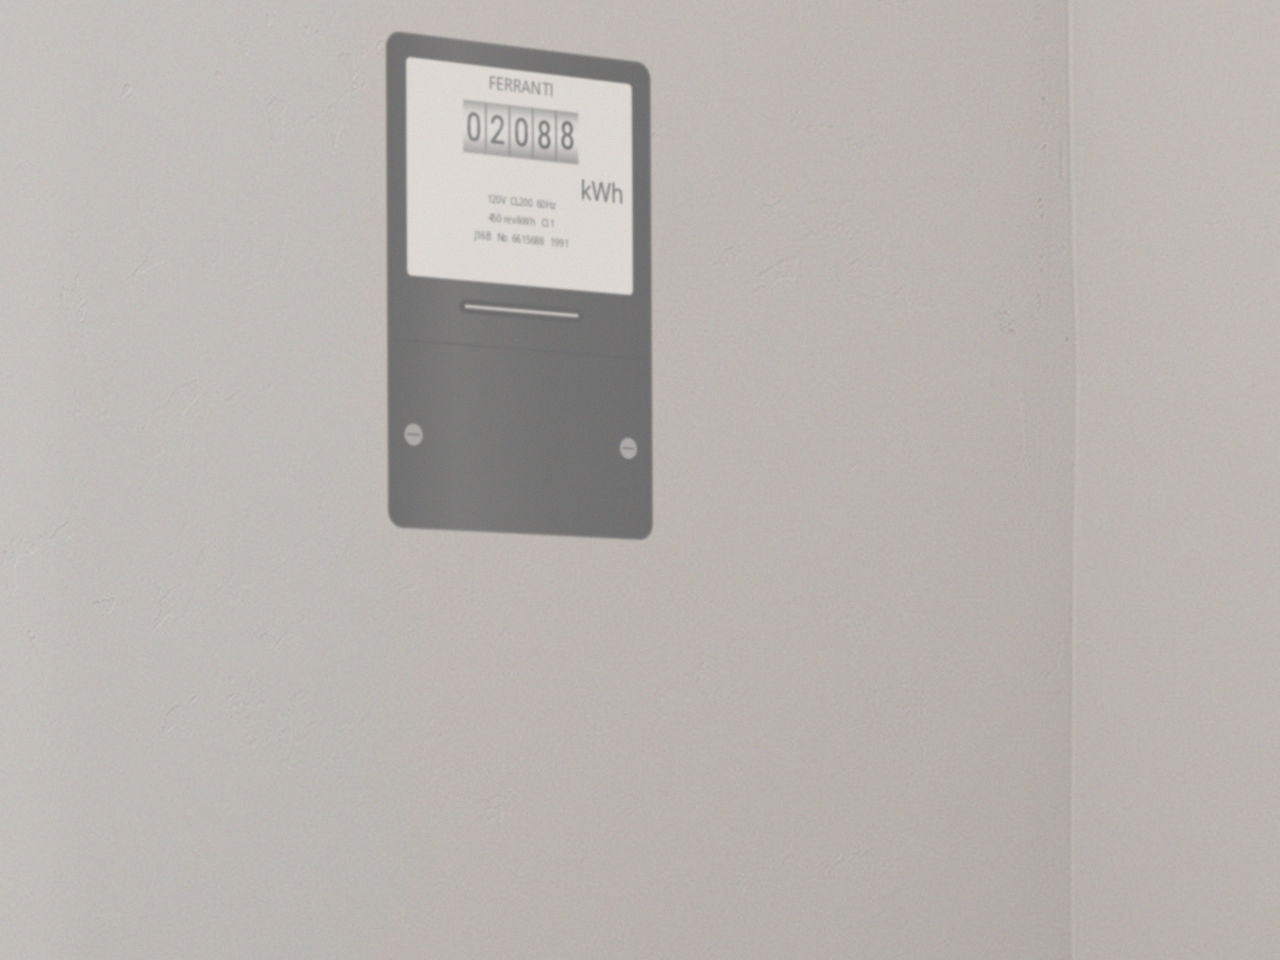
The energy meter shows 2088 kWh
